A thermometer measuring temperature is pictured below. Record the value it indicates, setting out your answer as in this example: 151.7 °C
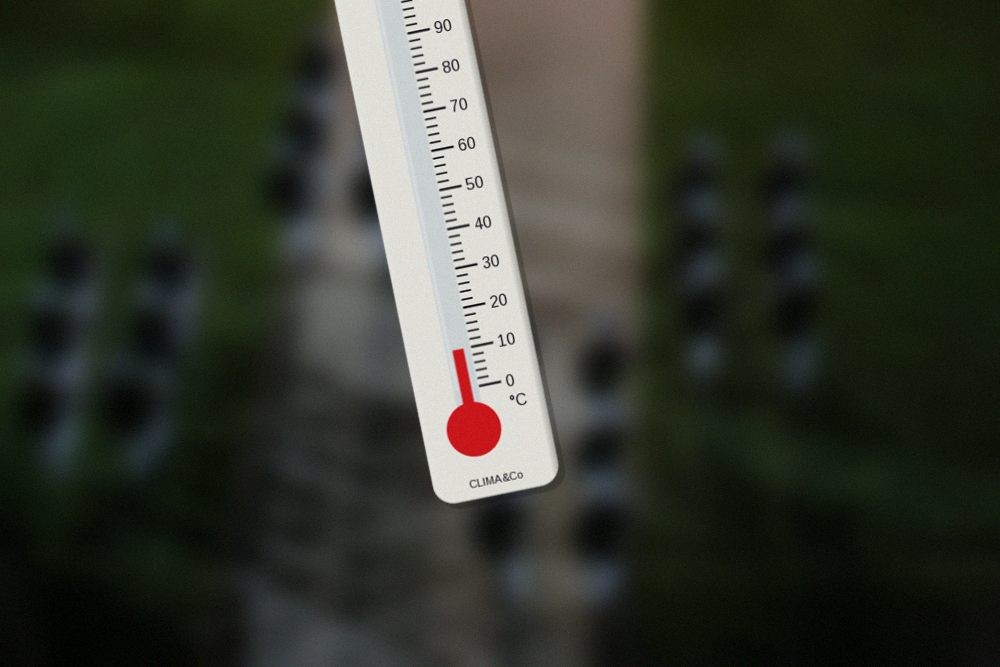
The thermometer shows 10 °C
